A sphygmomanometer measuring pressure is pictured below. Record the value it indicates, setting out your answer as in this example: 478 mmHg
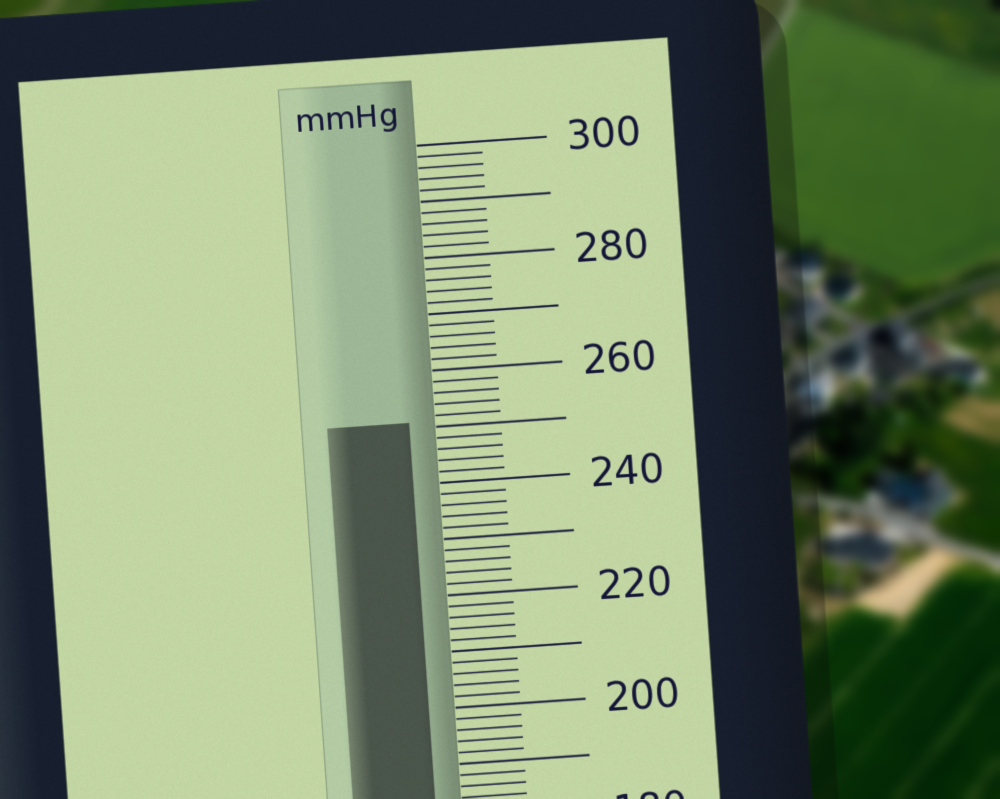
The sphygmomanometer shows 251 mmHg
